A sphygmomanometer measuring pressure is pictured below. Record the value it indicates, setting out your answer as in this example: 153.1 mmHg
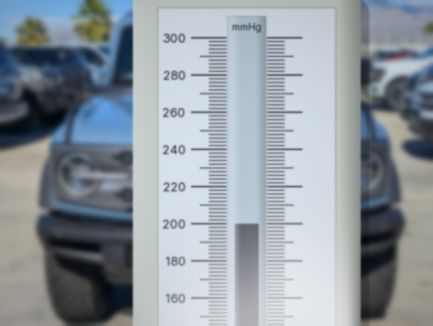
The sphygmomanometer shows 200 mmHg
